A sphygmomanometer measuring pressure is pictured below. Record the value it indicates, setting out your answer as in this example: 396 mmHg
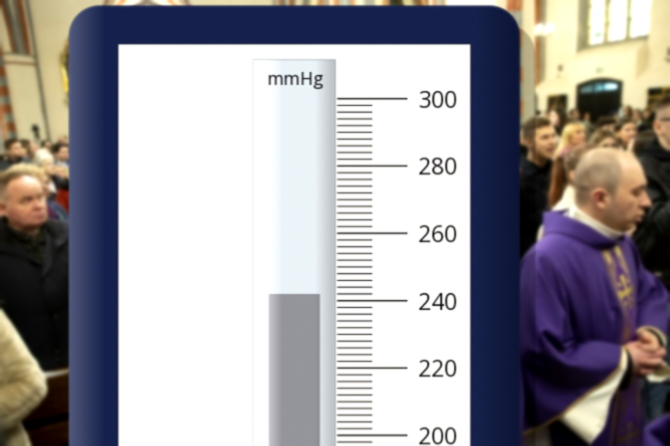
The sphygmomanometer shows 242 mmHg
